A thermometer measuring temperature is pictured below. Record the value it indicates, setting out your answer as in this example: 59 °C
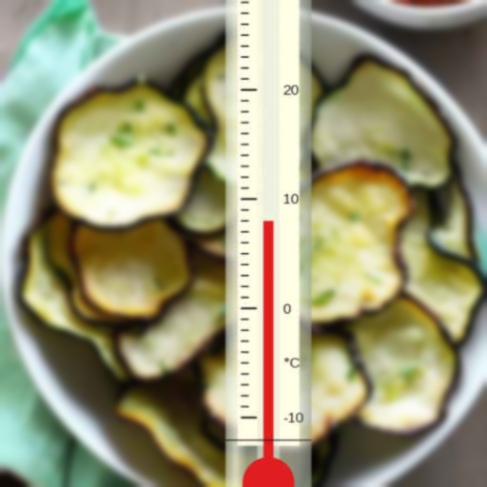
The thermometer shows 8 °C
